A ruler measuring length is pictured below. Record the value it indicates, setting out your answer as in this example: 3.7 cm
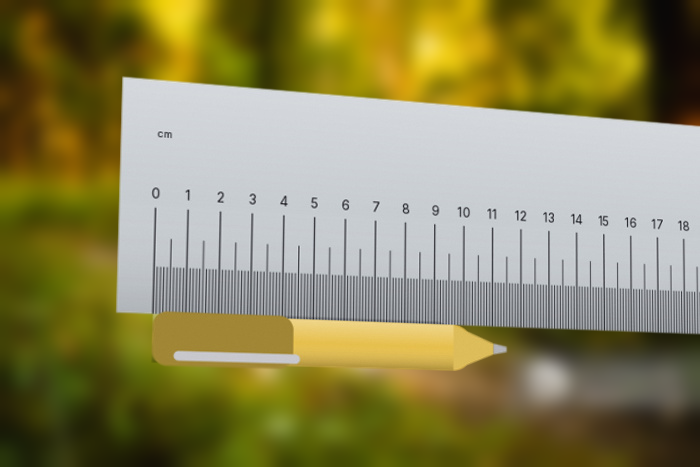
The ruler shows 11.5 cm
